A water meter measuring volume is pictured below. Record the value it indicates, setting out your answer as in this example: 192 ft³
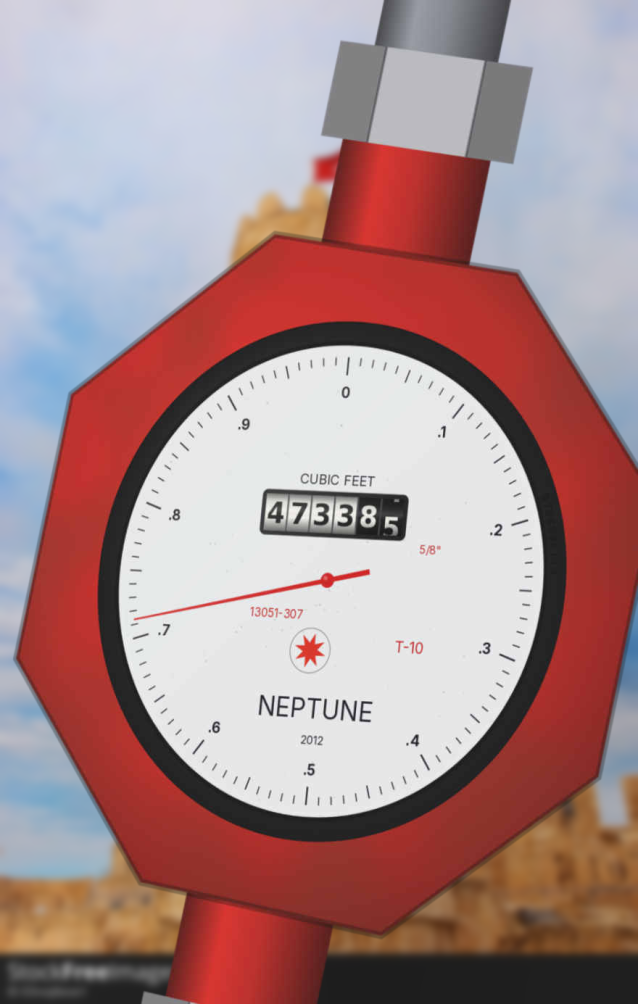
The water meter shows 473384.71 ft³
